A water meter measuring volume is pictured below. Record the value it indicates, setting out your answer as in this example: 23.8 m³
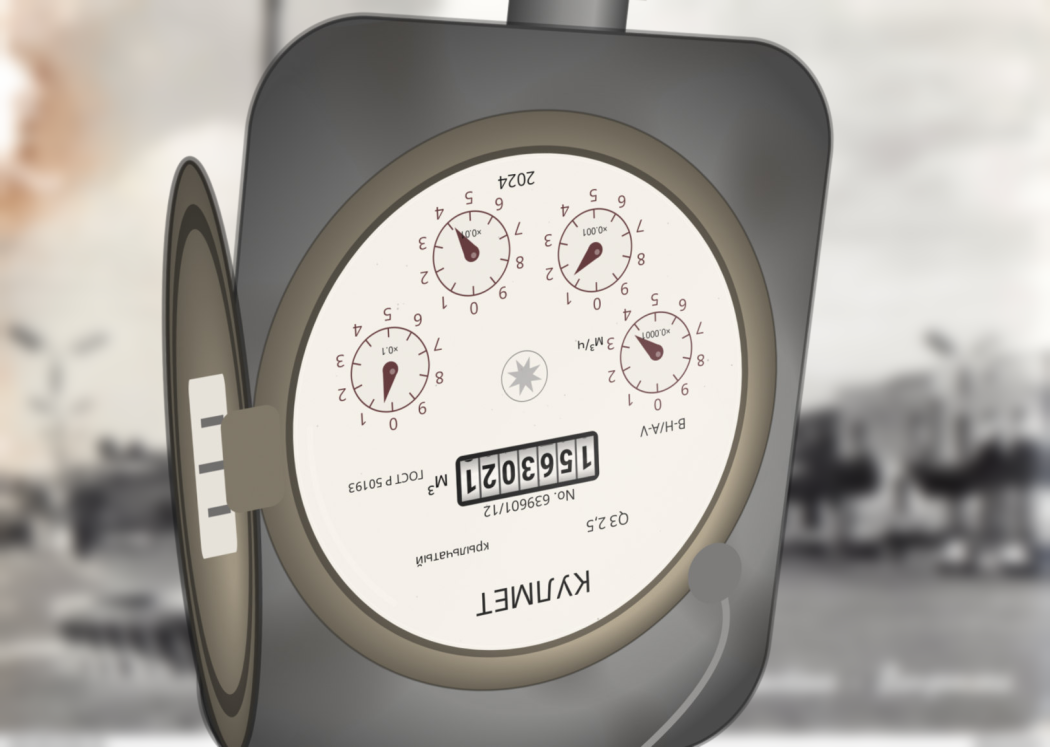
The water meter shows 1563021.0413 m³
